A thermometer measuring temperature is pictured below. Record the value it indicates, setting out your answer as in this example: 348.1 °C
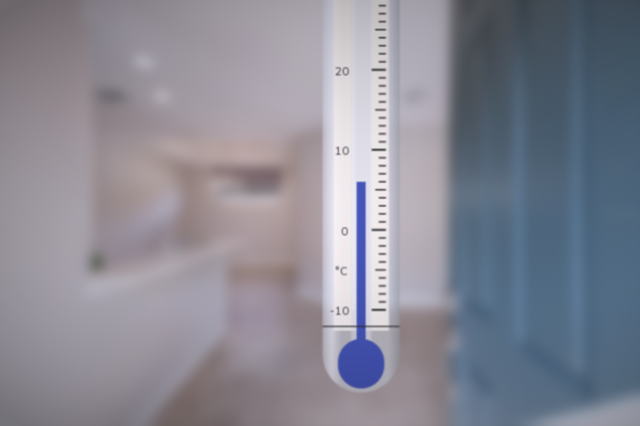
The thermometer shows 6 °C
